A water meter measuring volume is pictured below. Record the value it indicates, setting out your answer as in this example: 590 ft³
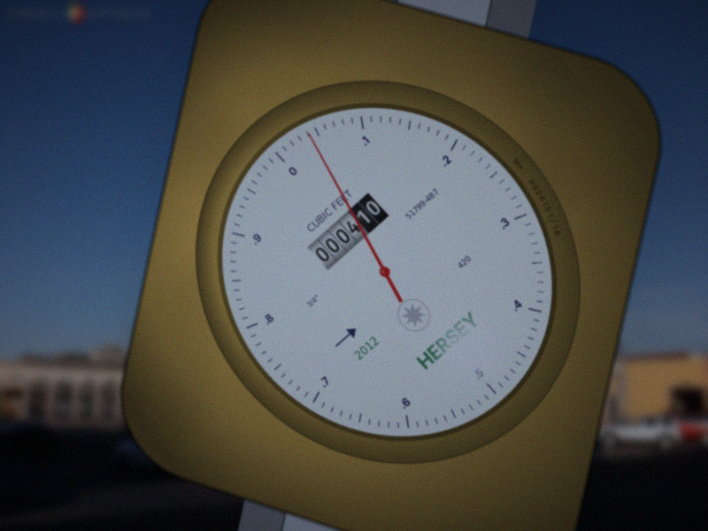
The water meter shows 410.04 ft³
